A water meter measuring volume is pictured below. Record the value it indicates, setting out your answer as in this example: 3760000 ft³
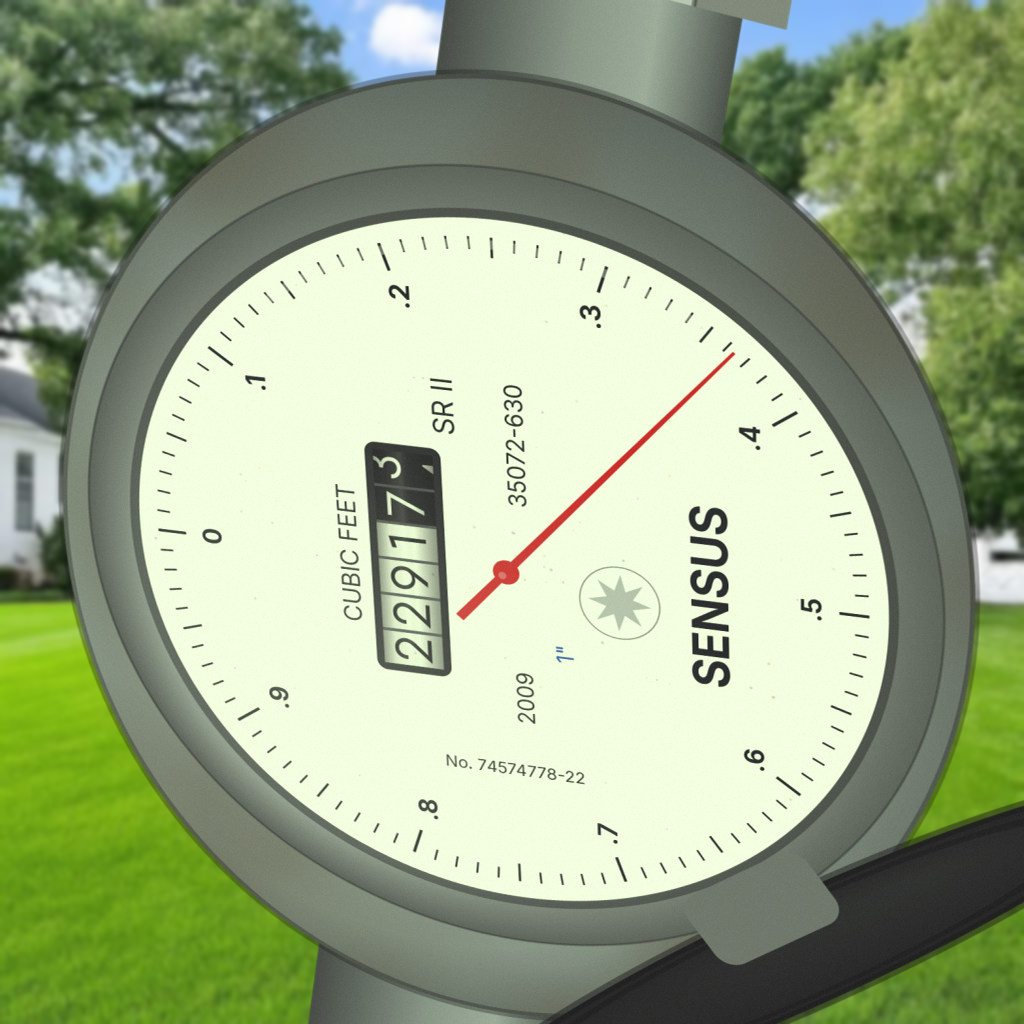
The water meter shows 229173.36 ft³
